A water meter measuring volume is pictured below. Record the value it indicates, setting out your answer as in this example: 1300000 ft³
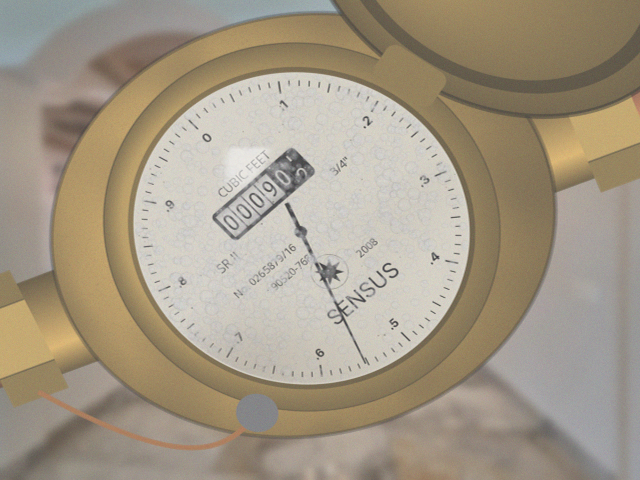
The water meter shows 901.55 ft³
